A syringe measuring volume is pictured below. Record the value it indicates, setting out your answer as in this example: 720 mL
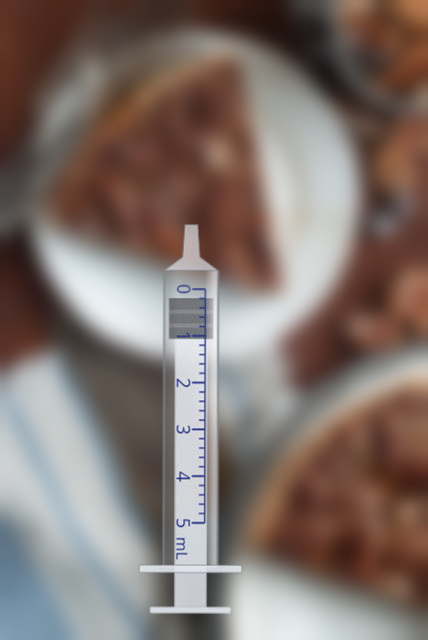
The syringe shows 0.2 mL
